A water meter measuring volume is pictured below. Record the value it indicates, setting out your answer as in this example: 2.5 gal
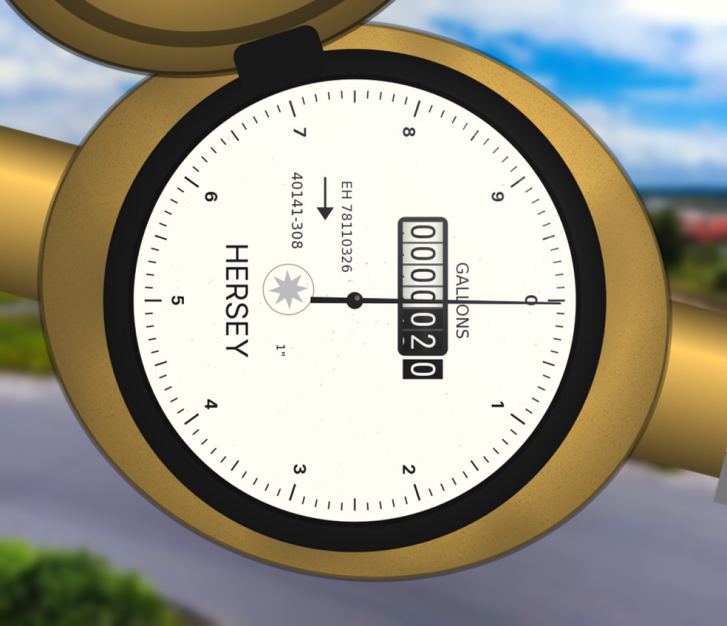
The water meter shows 20.0 gal
